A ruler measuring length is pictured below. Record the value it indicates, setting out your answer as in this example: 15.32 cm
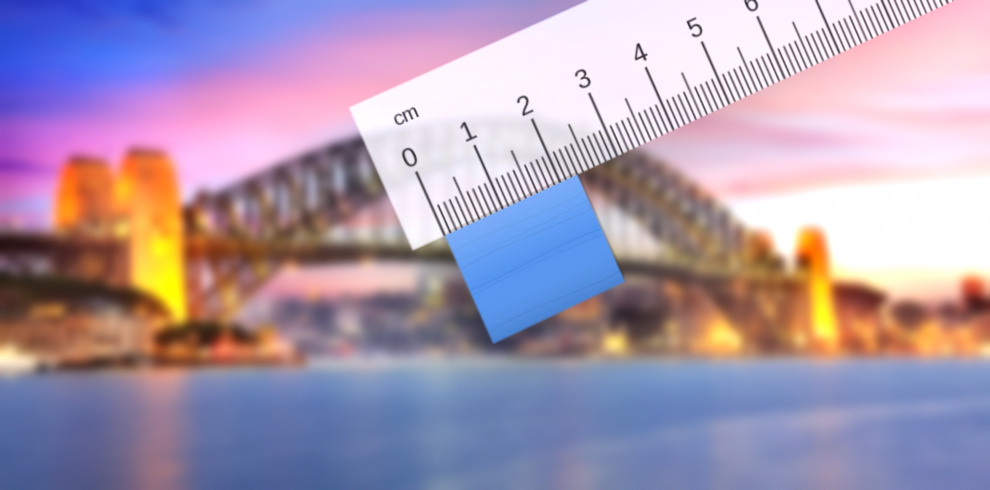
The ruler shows 2.3 cm
